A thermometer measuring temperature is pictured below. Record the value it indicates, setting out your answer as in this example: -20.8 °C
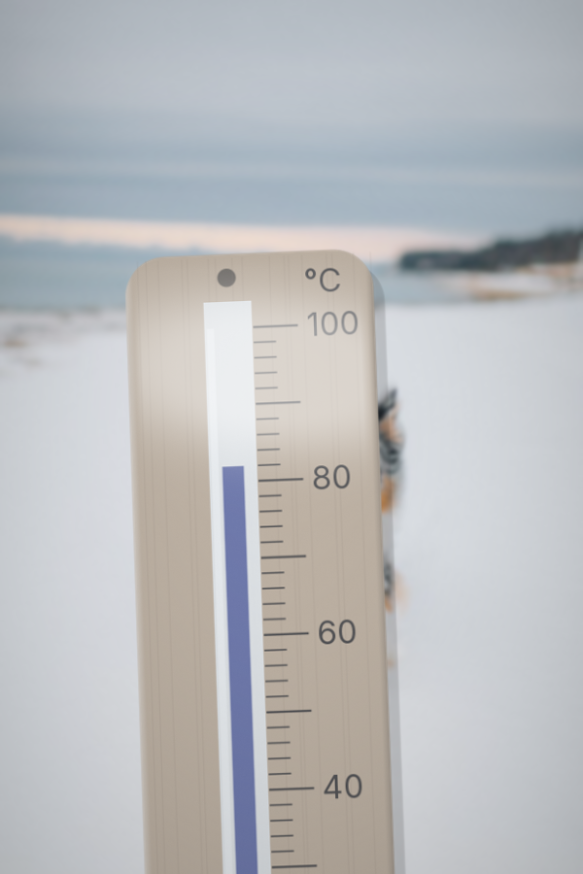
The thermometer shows 82 °C
